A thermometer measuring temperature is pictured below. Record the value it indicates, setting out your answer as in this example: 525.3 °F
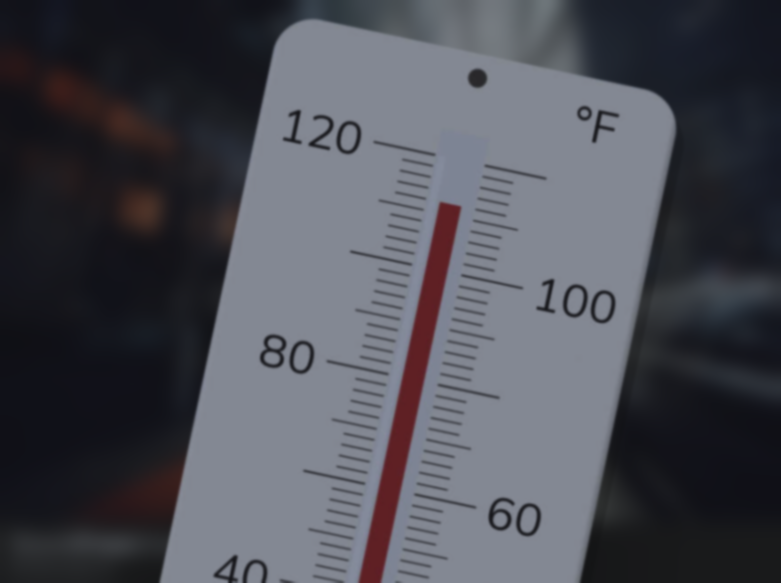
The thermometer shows 112 °F
